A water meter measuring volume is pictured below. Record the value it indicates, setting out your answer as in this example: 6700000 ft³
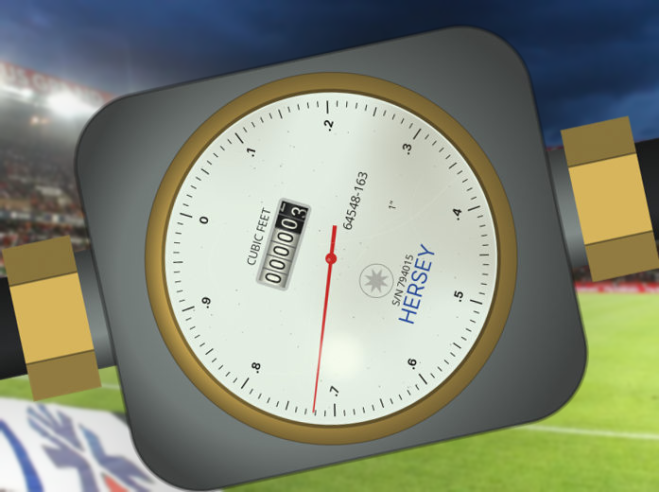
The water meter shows 2.72 ft³
